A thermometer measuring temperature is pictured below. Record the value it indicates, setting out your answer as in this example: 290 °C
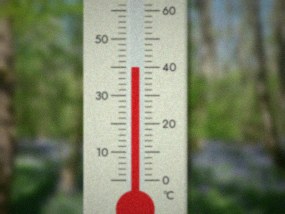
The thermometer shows 40 °C
